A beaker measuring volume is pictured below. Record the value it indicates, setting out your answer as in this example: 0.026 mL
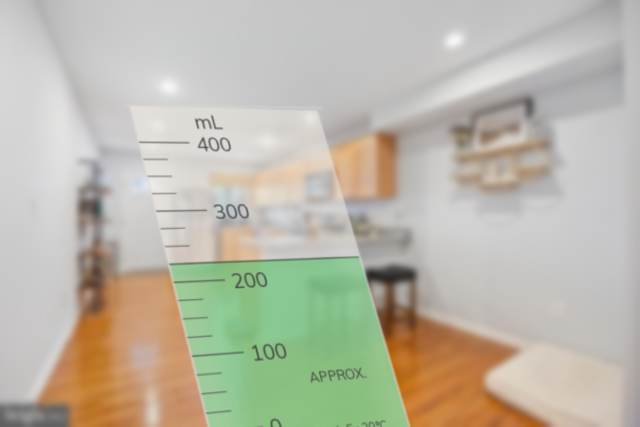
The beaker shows 225 mL
